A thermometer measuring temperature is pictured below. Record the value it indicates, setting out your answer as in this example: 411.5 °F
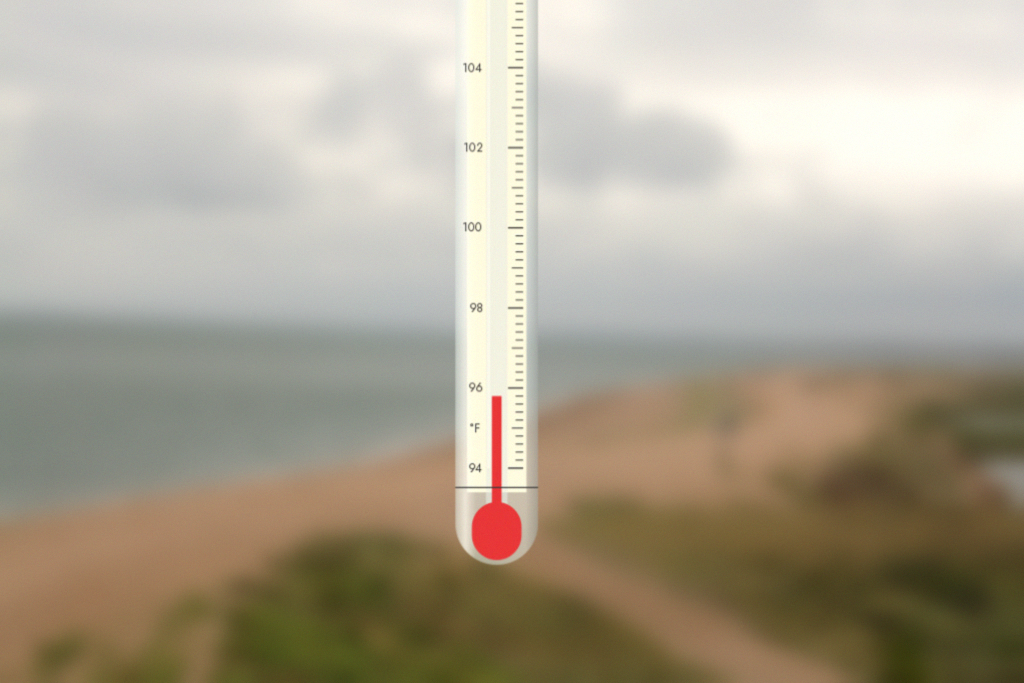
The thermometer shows 95.8 °F
